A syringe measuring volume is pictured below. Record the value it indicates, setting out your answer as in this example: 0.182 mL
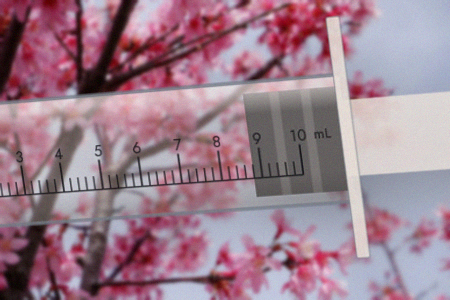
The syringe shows 8.8 mL
